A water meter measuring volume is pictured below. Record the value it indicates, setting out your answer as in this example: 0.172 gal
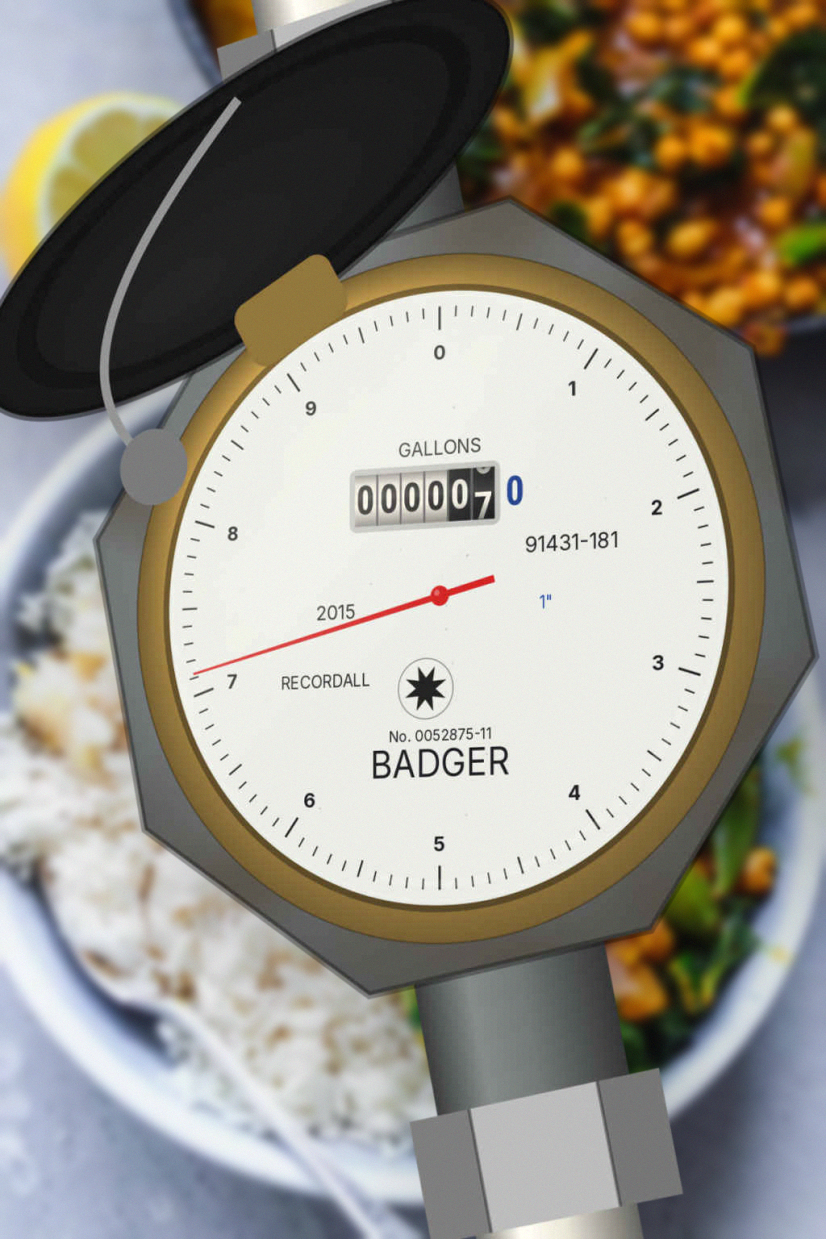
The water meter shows 67.1 gal
